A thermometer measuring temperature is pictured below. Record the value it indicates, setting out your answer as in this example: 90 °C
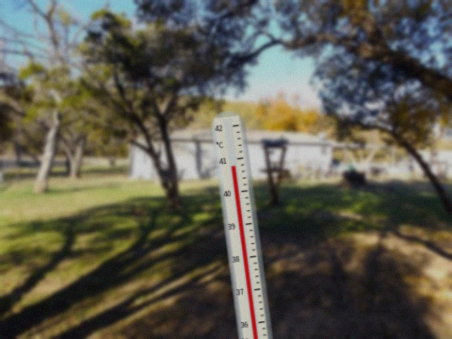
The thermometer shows 40.8 °C
